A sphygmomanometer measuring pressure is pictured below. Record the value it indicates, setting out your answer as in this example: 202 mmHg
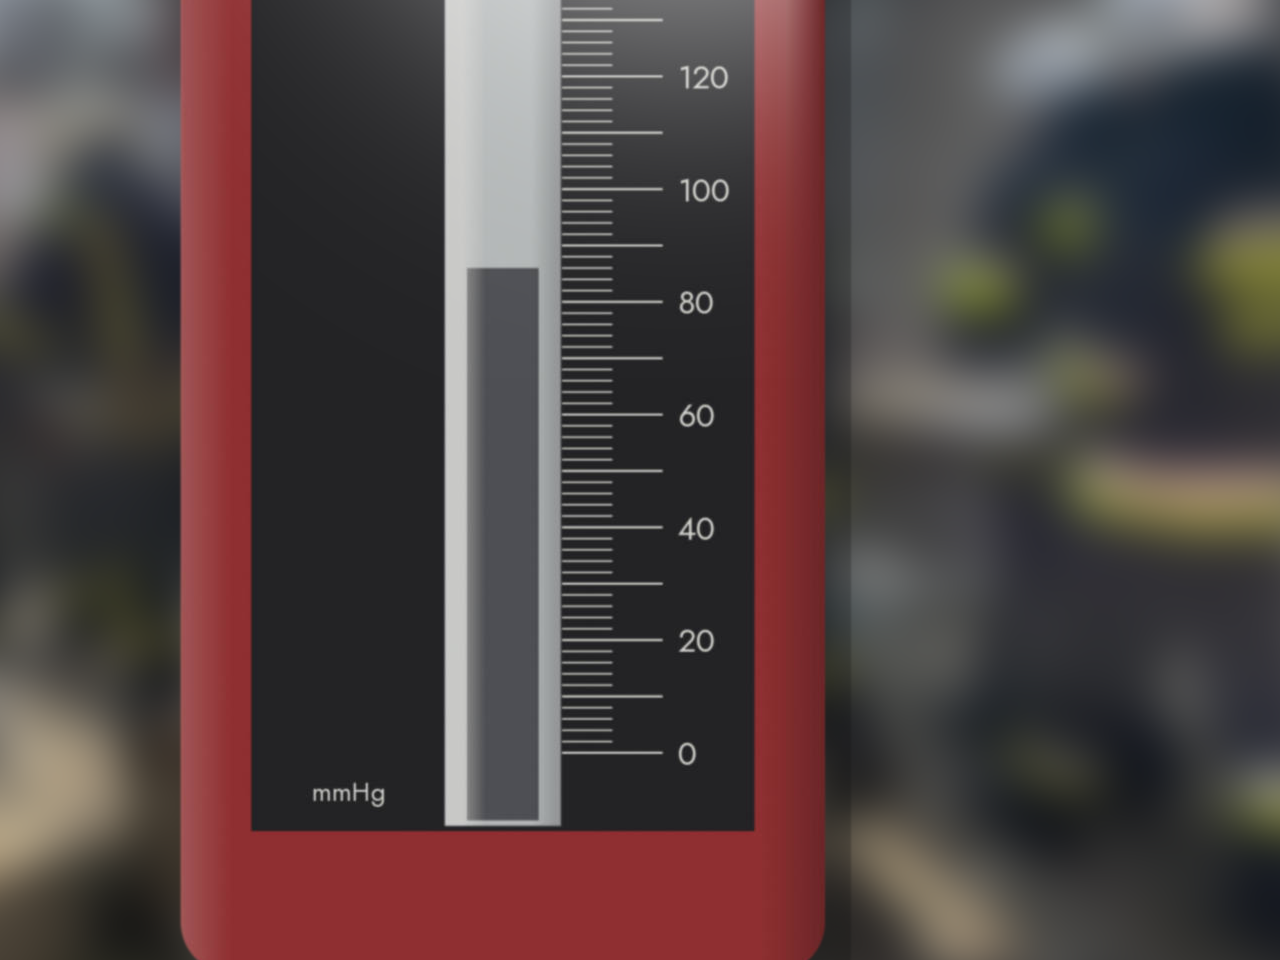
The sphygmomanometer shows 86 mmHg
